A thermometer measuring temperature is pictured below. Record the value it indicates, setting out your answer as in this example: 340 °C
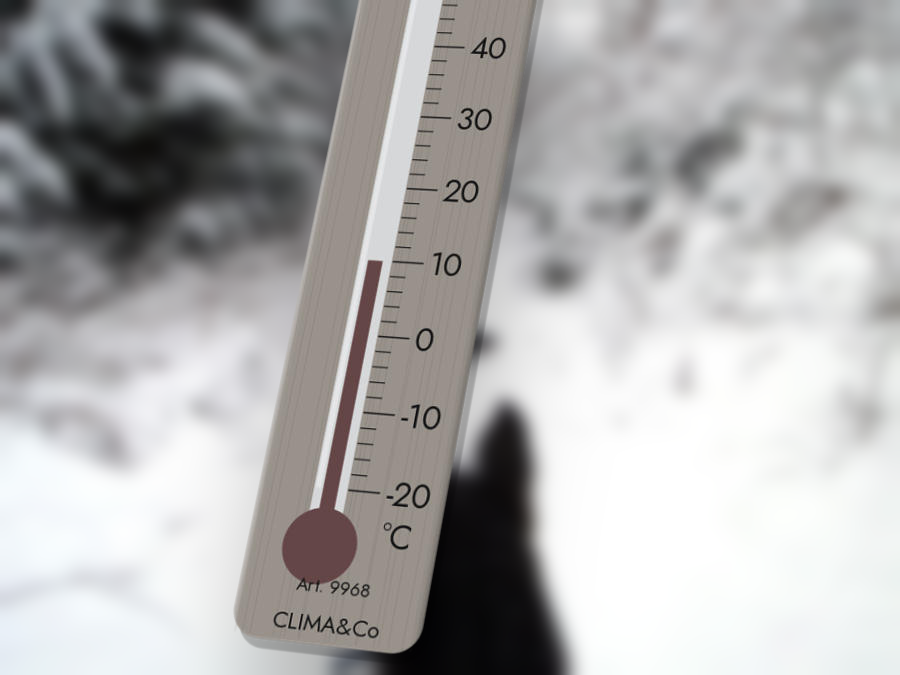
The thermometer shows 10 °C
